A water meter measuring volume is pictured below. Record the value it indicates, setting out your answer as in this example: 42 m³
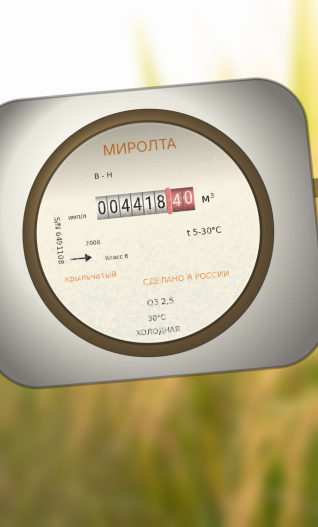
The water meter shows 4418.40 m³
